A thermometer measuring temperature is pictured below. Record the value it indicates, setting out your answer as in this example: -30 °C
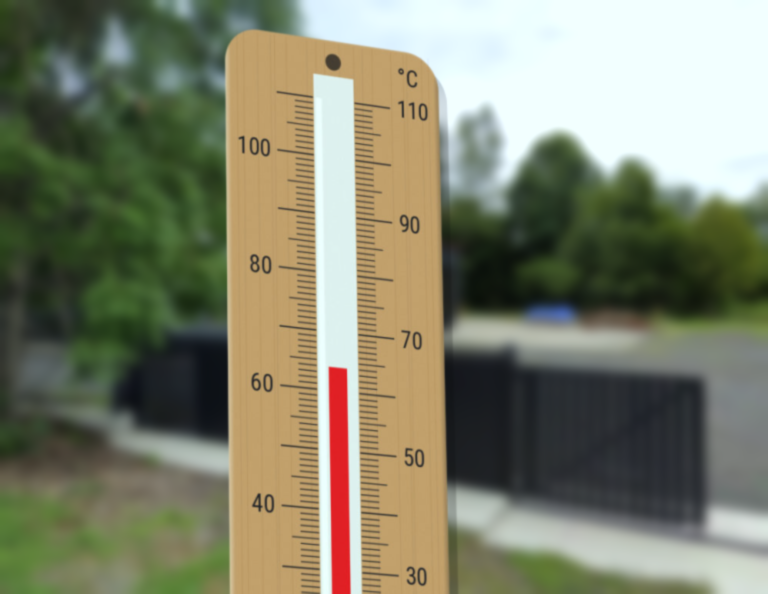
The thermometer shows 64 °C
